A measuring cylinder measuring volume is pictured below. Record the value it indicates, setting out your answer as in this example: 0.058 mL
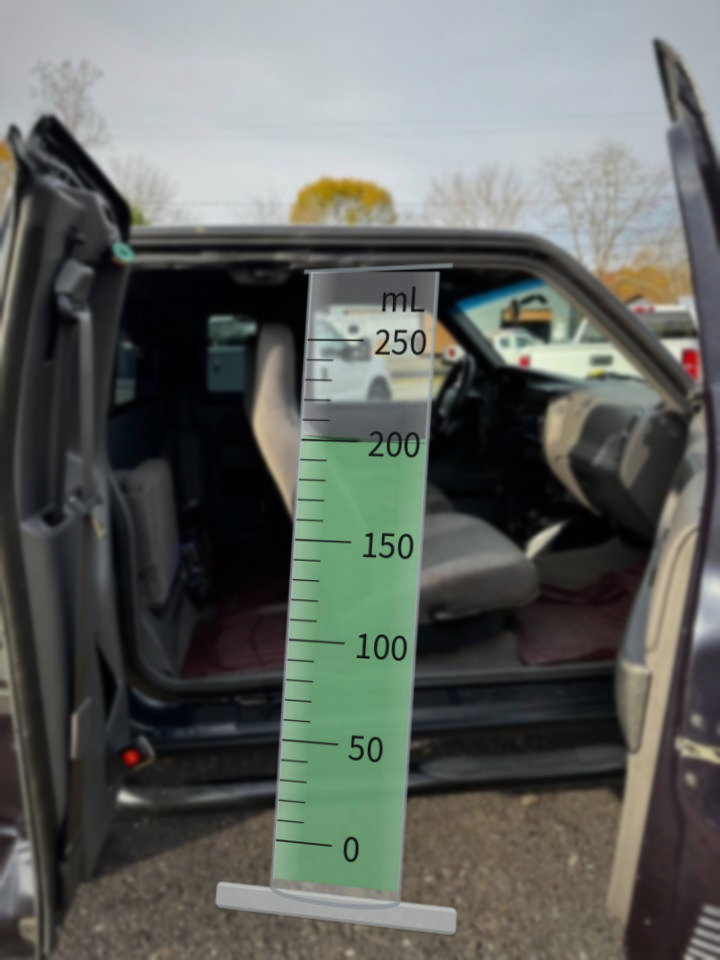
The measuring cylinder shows 200 mL
